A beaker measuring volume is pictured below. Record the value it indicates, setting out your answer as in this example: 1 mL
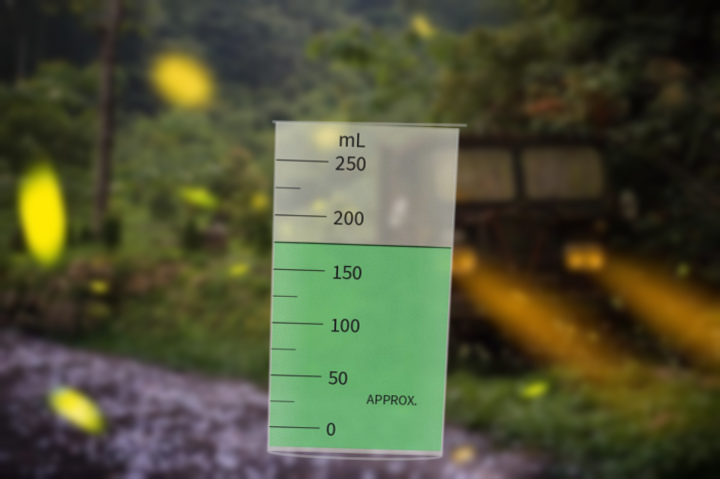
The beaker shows 175 mL
